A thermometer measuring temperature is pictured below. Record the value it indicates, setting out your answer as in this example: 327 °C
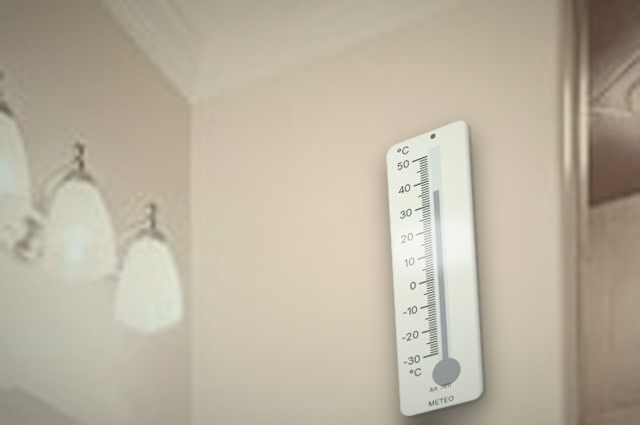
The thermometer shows 35 °C
